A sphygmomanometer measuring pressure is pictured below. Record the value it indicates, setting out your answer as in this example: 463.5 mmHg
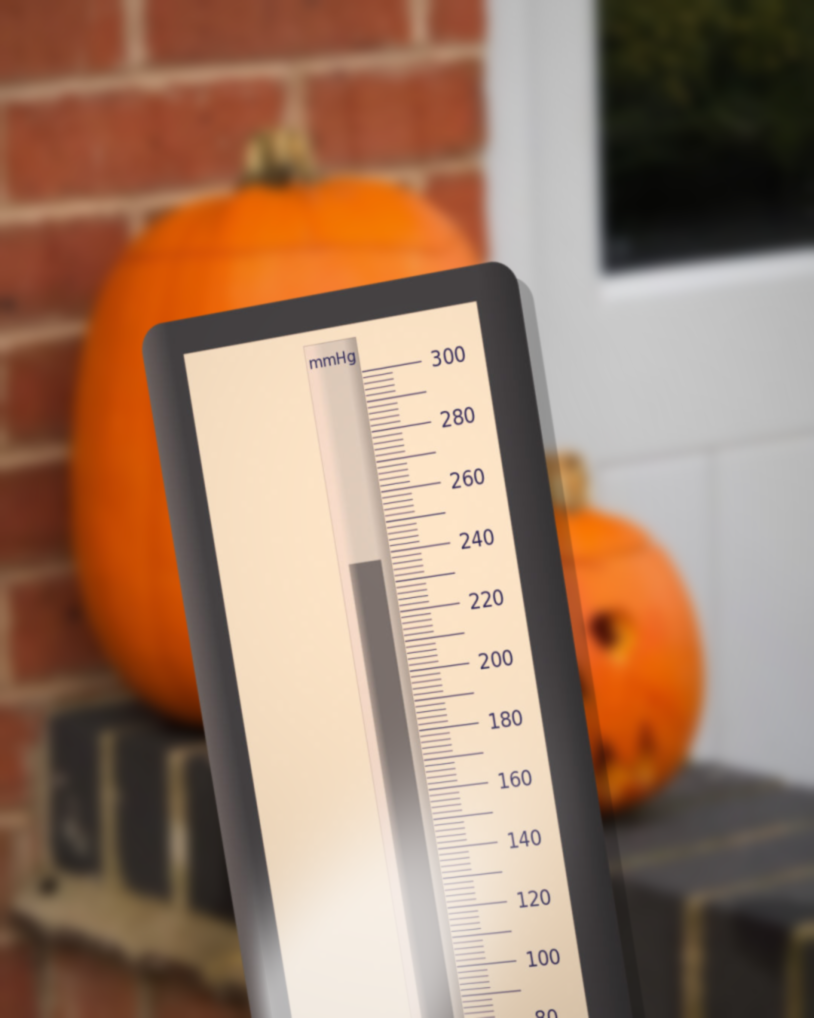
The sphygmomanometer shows 238 mmHg
